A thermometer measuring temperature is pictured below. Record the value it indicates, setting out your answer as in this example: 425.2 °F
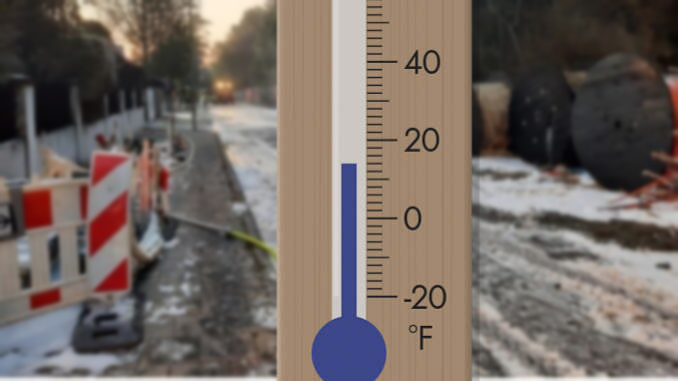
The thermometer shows 14 °F
